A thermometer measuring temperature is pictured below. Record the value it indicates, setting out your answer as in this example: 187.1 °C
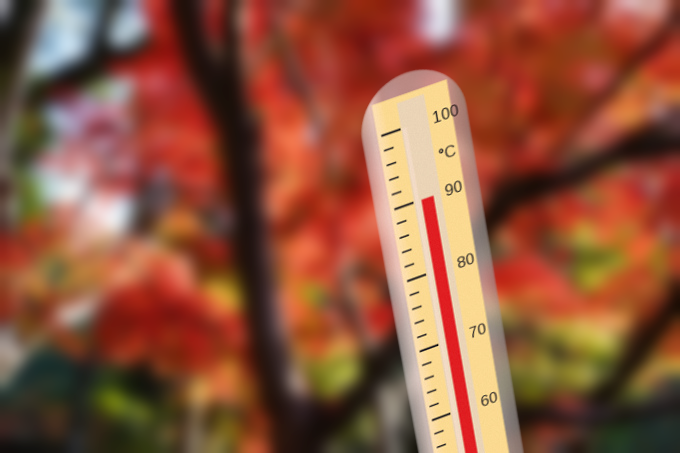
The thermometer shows 90 °C
